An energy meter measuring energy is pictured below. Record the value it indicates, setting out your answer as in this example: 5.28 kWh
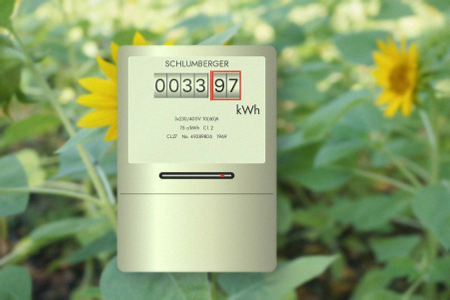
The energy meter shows 33.97 kWh
